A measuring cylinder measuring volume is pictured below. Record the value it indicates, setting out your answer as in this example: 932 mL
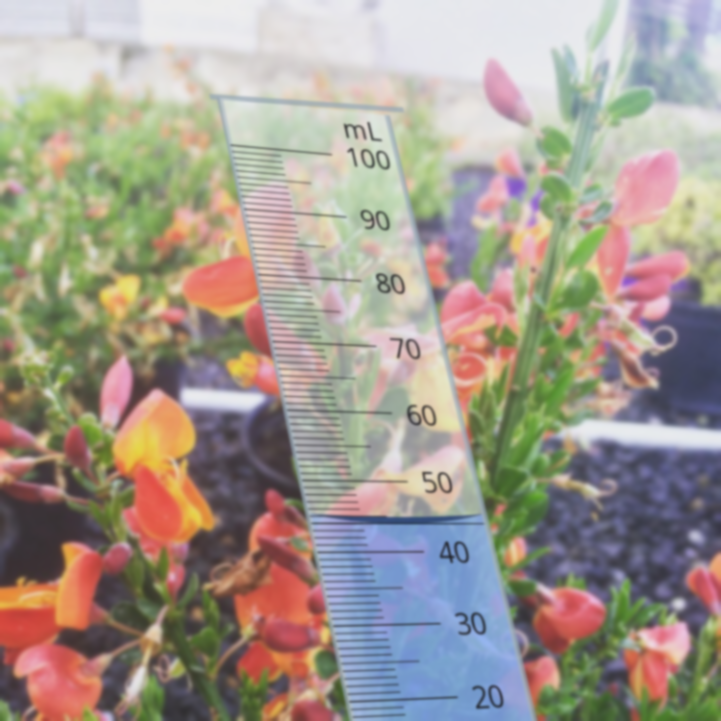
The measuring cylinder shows 44 mL
